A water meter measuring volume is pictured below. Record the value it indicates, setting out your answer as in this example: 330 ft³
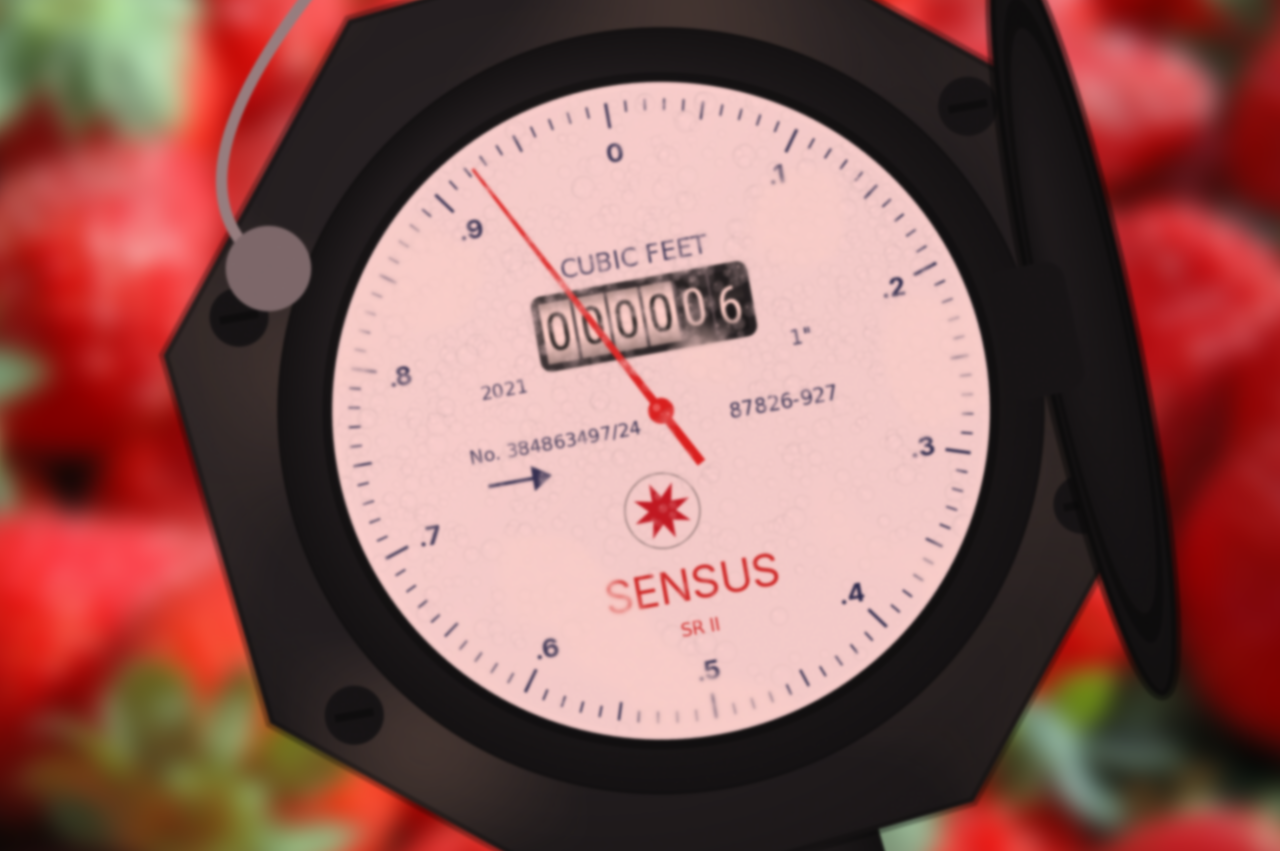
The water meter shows 5.92 ft³
